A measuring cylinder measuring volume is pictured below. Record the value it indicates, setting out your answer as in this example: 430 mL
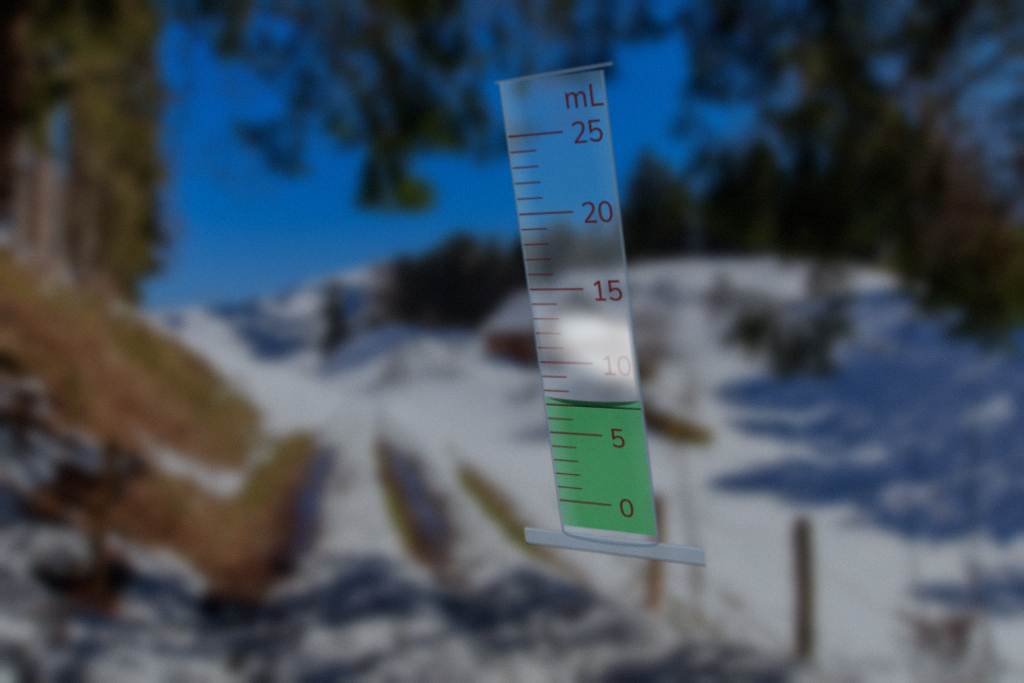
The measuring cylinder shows 7 mL
